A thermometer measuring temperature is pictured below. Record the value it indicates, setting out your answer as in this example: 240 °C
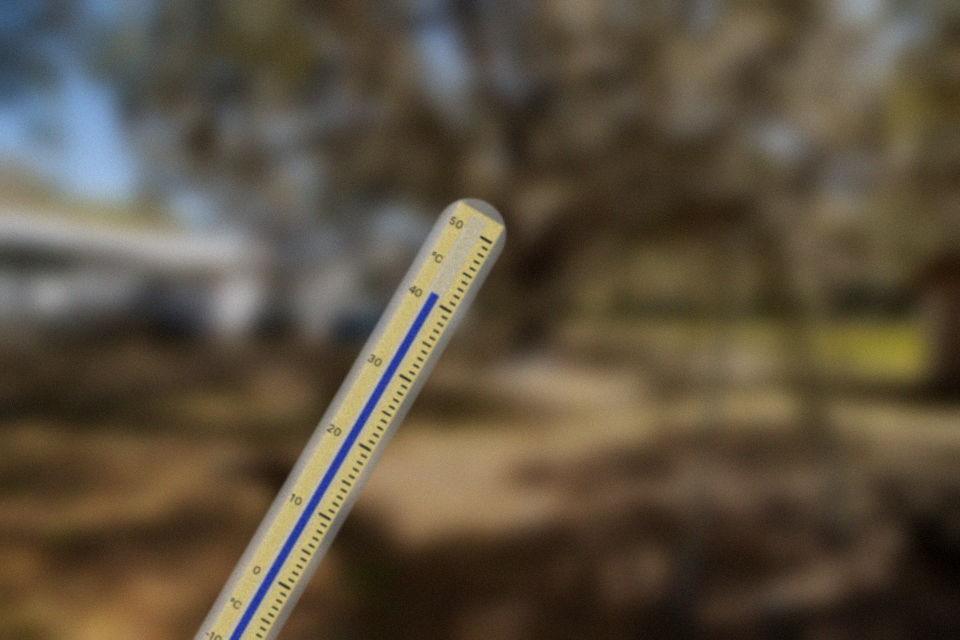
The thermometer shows 41 °C
